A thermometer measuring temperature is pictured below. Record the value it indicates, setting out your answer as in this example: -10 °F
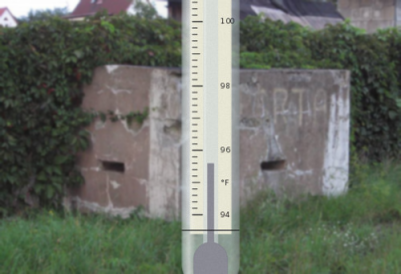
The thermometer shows 95.6 °F
